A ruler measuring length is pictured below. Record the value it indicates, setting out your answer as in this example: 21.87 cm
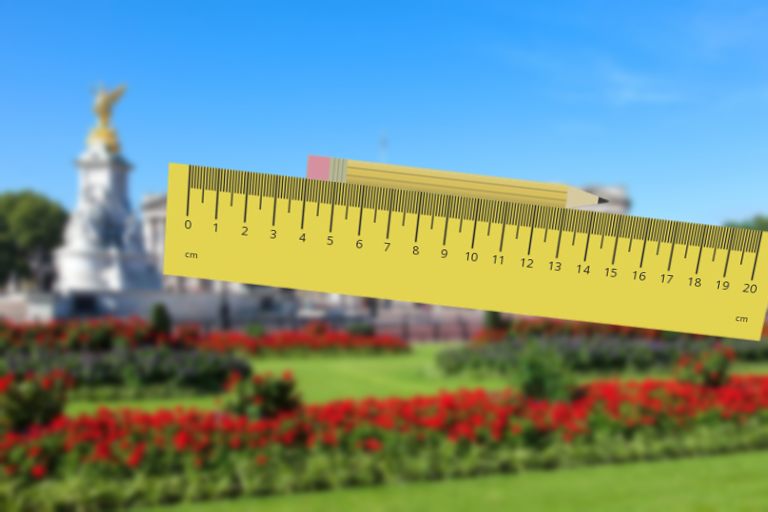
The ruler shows 10.5 cm
